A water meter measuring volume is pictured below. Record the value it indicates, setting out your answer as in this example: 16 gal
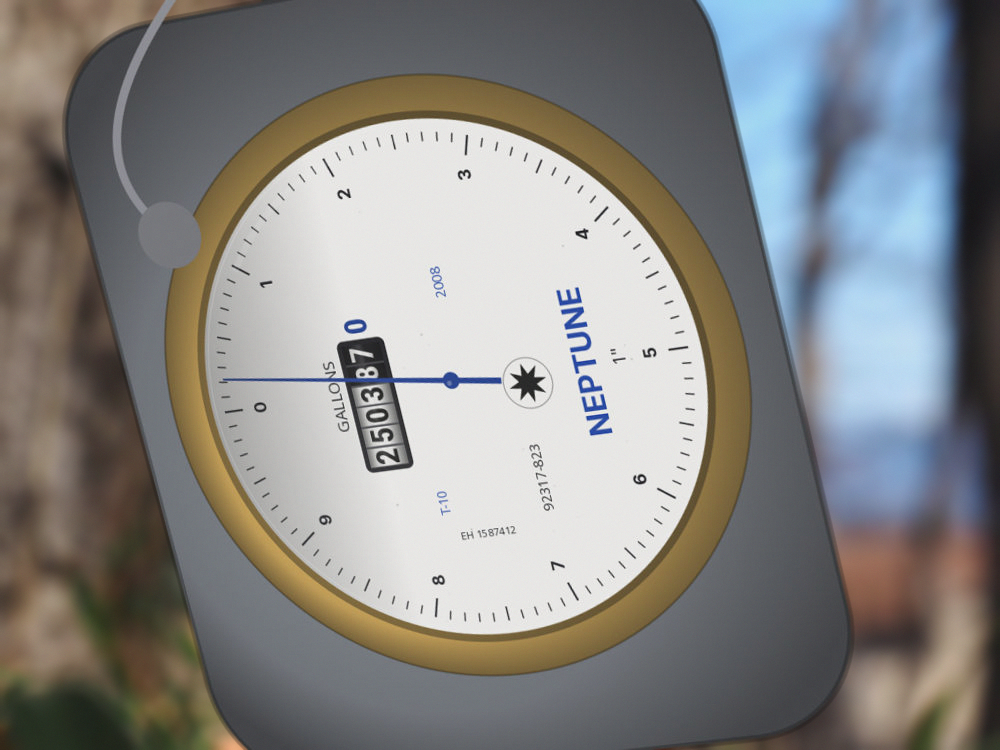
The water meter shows 2503870.2 gal
